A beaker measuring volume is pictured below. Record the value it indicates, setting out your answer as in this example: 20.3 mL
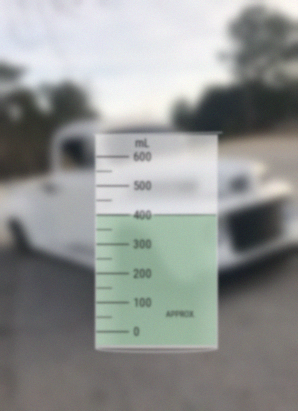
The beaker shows 400 mL
